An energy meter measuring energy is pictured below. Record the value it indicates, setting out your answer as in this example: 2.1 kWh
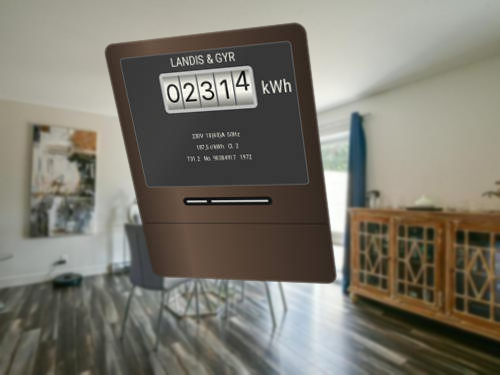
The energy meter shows 2314 kWh
